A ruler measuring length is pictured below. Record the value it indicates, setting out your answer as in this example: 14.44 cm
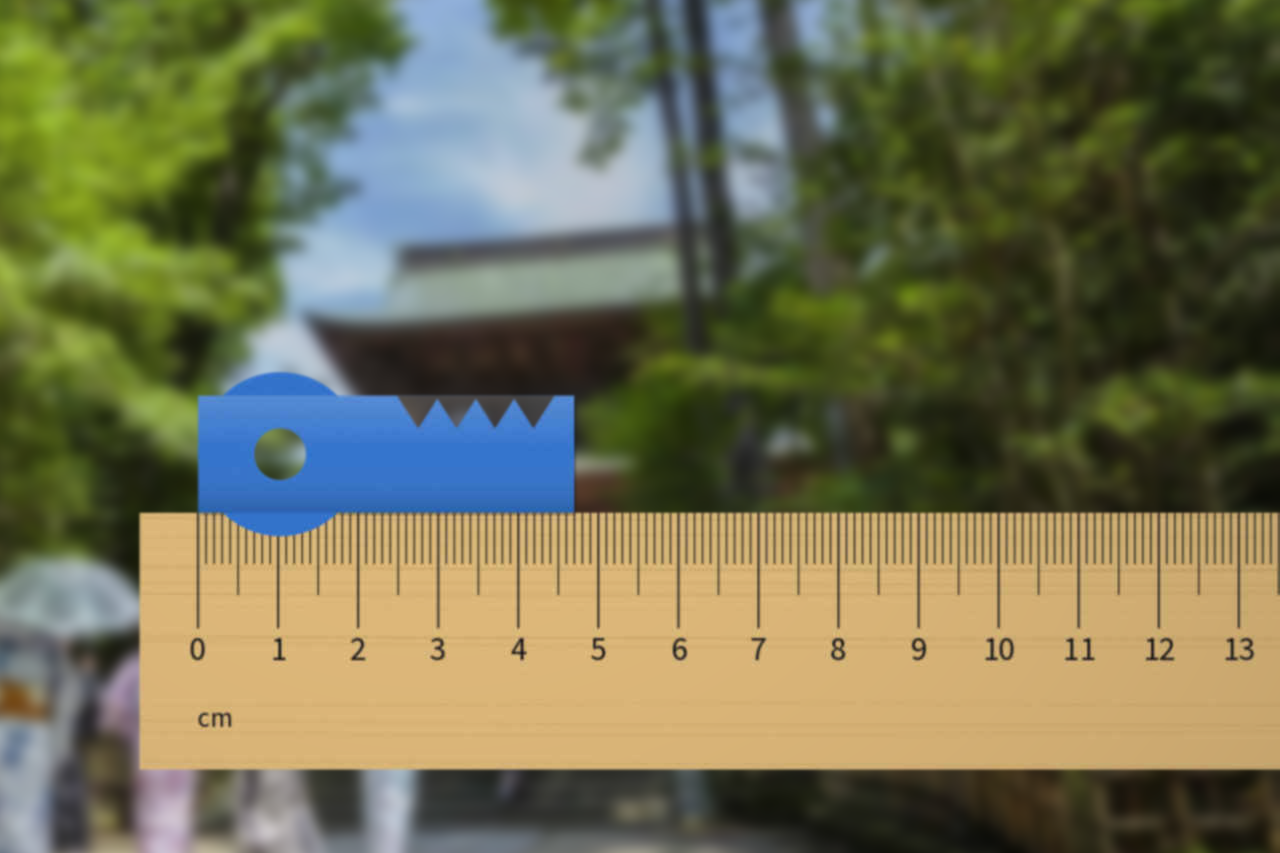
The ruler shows 4.7 cm
